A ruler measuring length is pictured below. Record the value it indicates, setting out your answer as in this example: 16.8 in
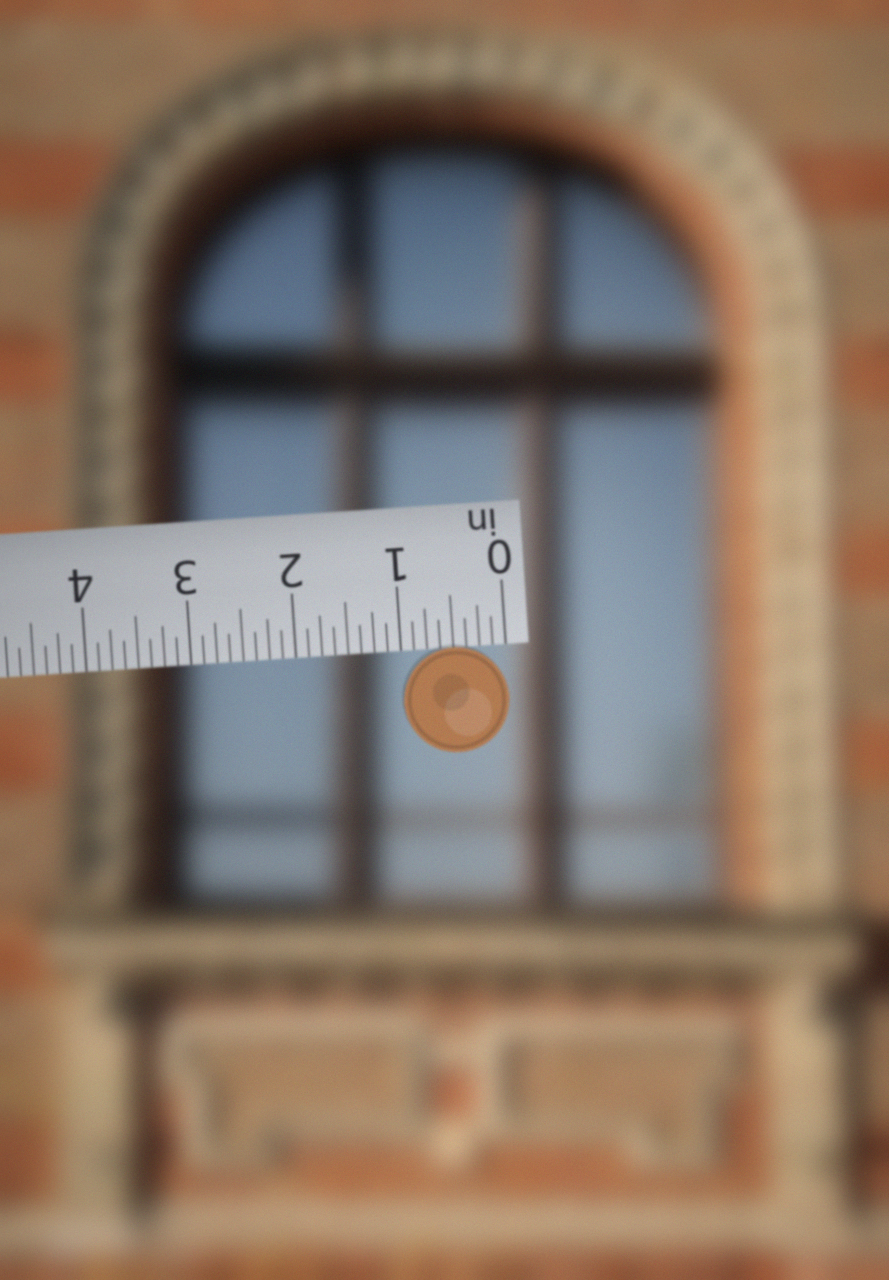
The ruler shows 1 in
